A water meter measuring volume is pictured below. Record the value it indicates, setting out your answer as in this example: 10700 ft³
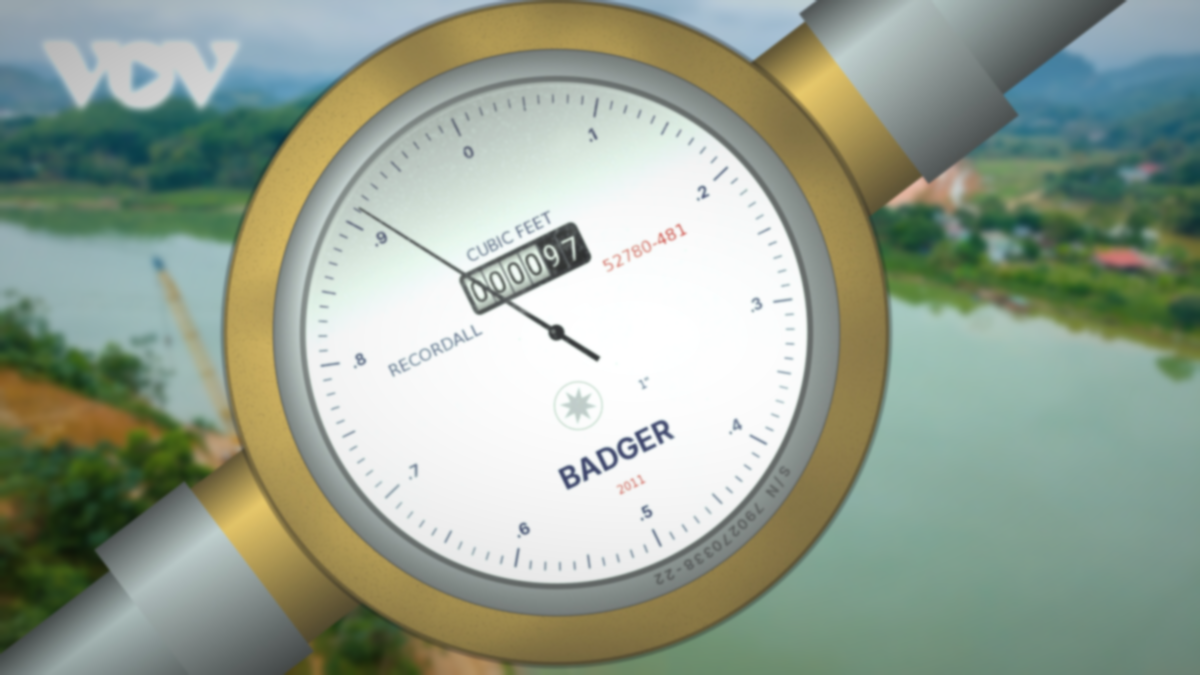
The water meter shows 96.91 ft³
